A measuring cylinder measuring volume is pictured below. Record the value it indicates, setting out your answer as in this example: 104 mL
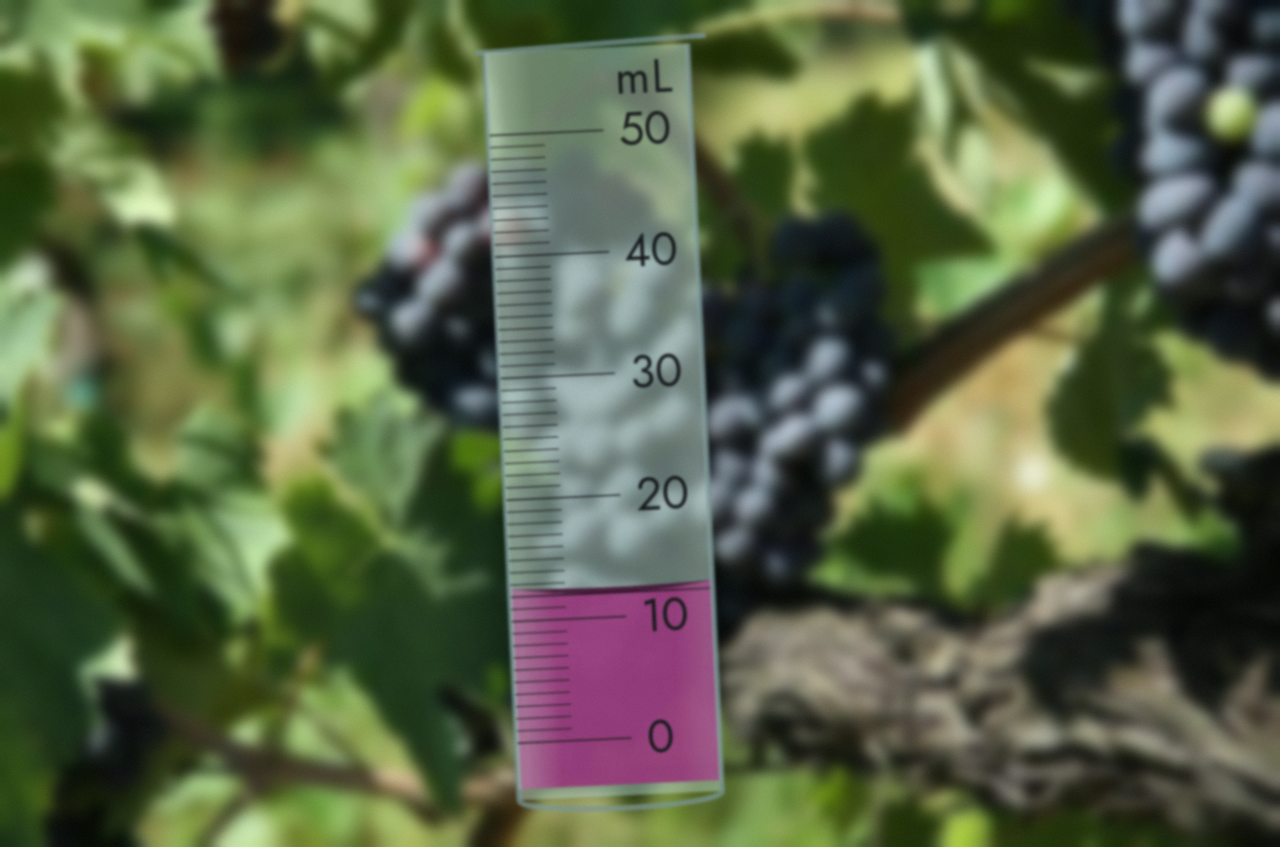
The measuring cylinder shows 12 mL
